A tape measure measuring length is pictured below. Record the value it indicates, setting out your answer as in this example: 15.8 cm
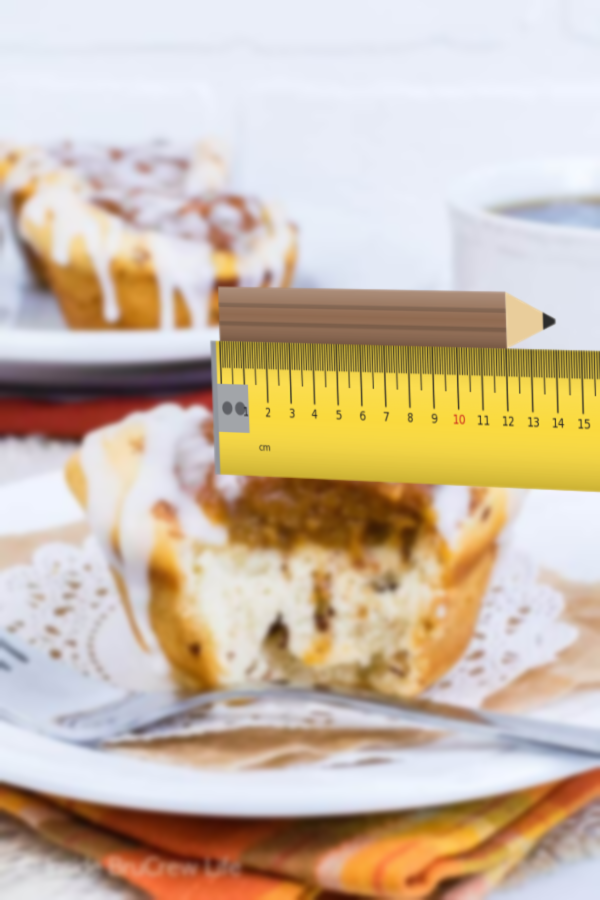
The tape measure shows 14 cm
